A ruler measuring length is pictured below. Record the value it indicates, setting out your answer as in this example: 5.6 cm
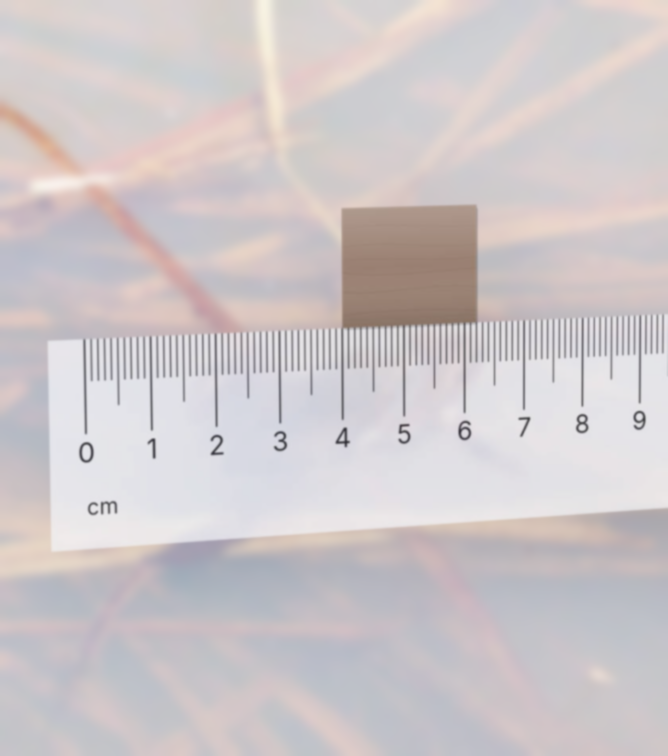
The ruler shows 2.2 cm
